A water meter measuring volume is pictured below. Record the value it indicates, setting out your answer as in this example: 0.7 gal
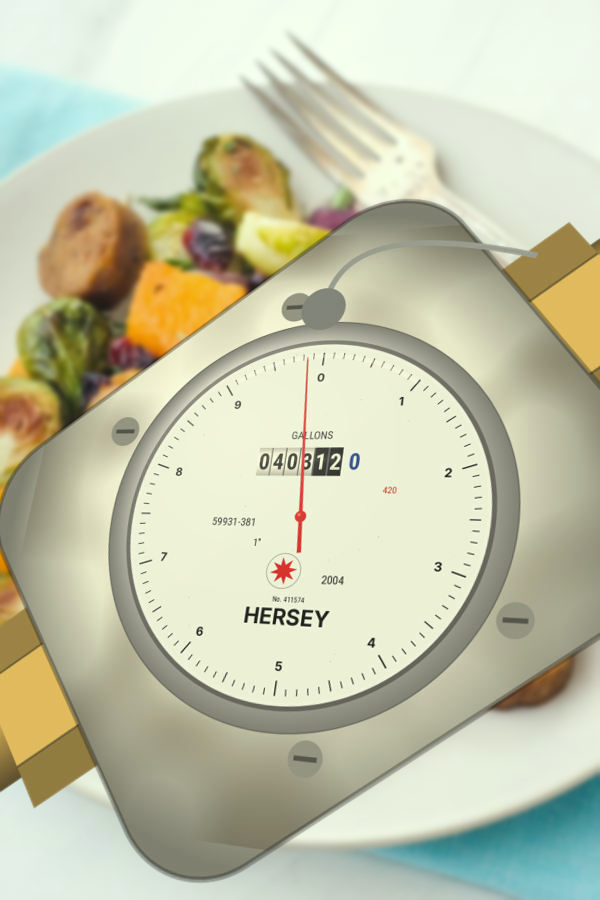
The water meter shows 403119.8 gal
